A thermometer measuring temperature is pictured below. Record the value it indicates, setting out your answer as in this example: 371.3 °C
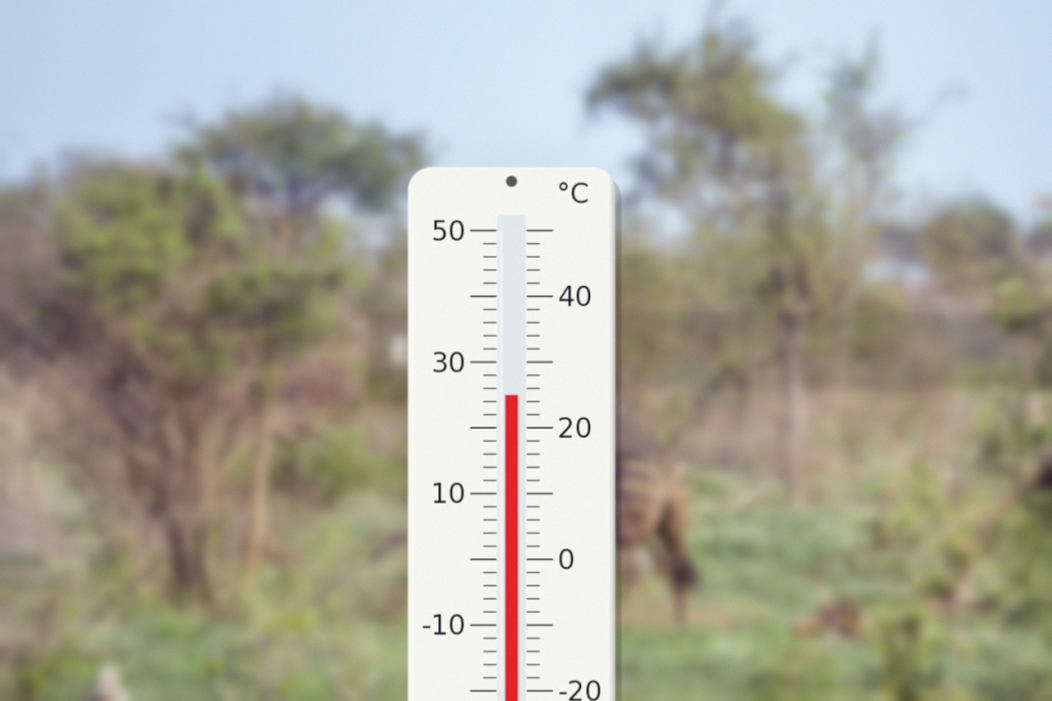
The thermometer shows 25 °C
